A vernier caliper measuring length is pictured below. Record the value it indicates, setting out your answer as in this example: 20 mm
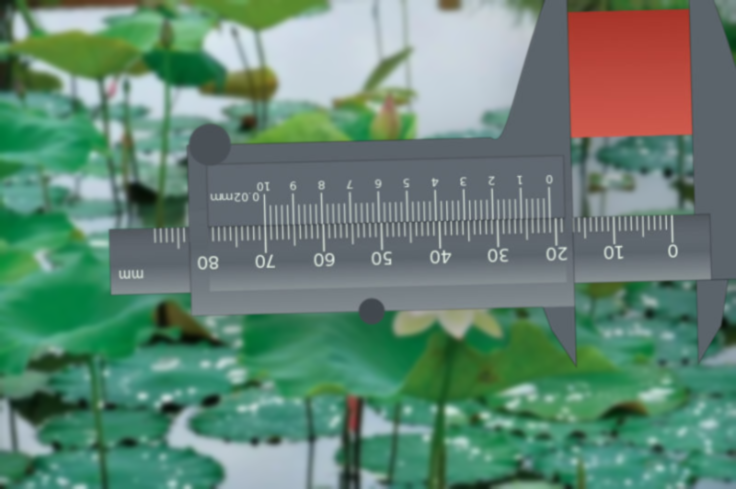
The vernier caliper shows 21.0 mm
